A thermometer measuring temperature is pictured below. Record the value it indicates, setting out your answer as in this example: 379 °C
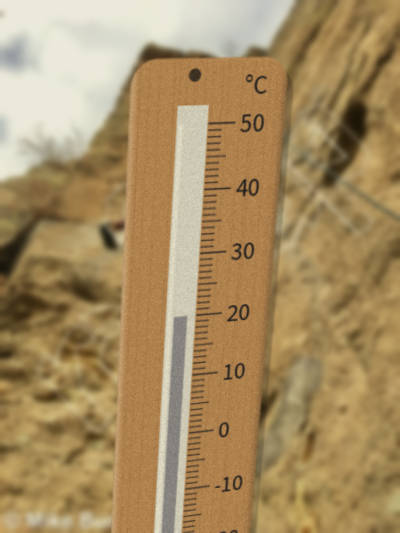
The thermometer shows 20 °C
